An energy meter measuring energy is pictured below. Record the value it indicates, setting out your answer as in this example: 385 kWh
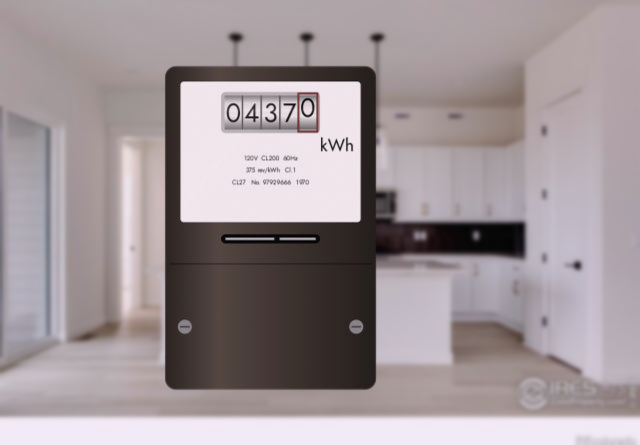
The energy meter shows 437.0 kWh
